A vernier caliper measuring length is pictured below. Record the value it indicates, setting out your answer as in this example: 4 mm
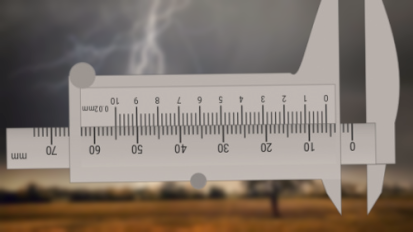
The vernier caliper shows 6.0 mm
